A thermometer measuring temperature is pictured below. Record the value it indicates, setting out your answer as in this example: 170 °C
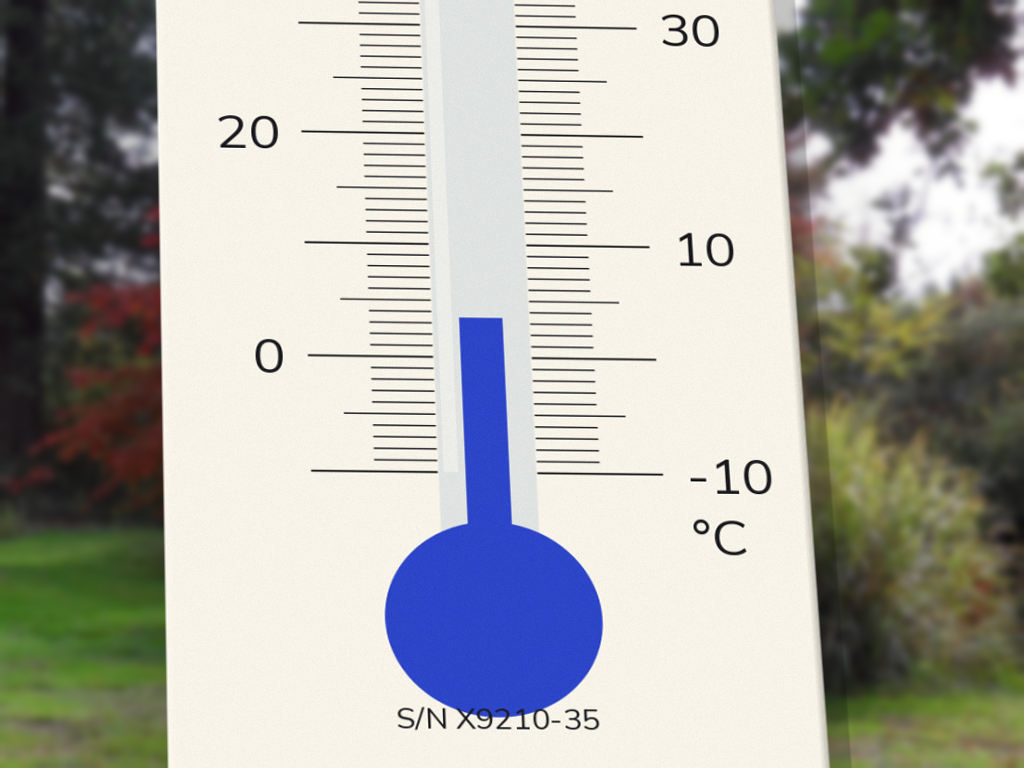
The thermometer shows 3.5 °C
